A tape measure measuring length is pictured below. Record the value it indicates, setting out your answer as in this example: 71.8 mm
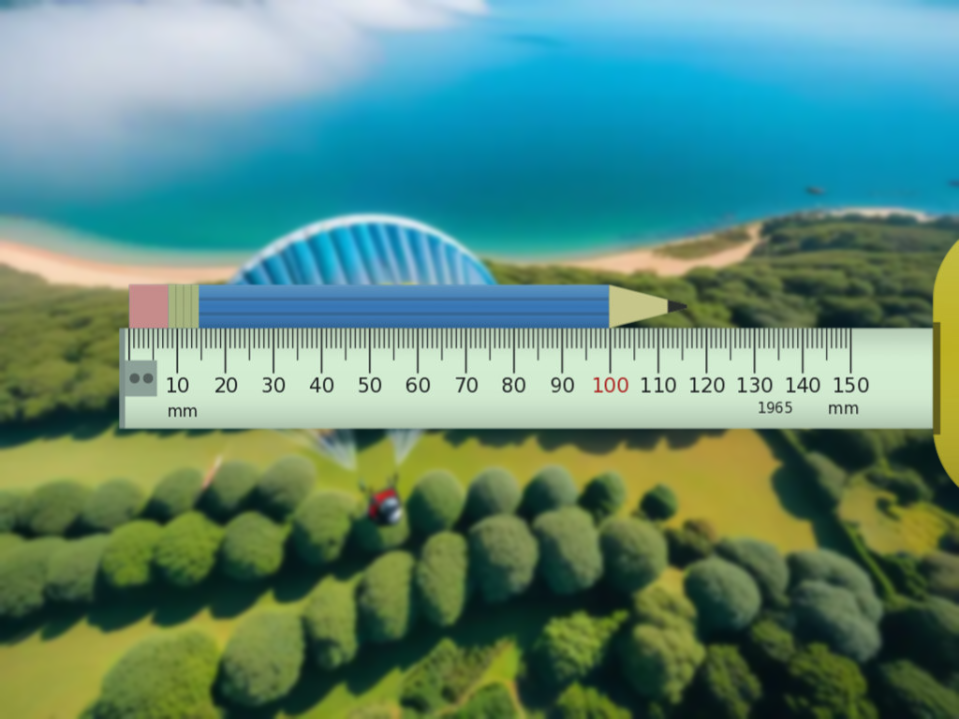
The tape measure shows 116 mm
